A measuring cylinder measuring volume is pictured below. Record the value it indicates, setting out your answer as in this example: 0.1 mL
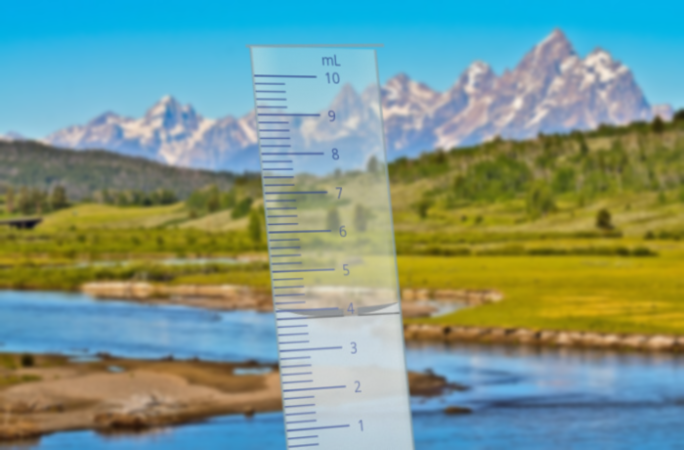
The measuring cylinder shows 3.8 mL
